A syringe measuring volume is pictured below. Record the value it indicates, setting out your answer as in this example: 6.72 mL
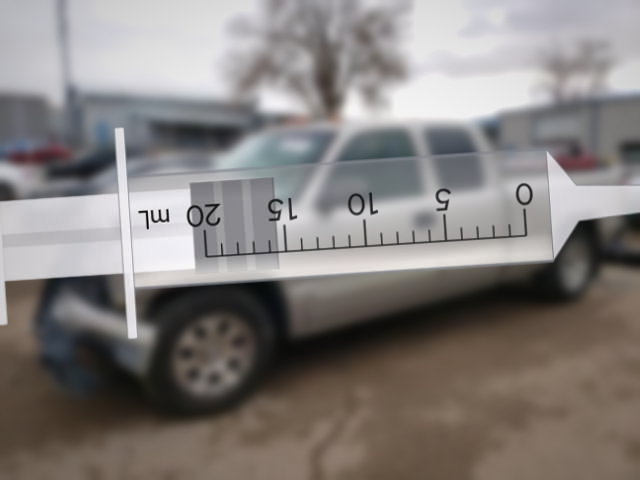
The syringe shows 15.5 mL
